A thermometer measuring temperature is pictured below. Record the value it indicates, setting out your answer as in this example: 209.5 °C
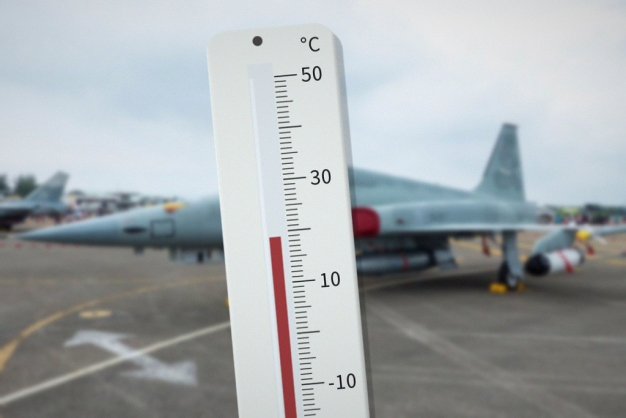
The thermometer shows 19 °C
